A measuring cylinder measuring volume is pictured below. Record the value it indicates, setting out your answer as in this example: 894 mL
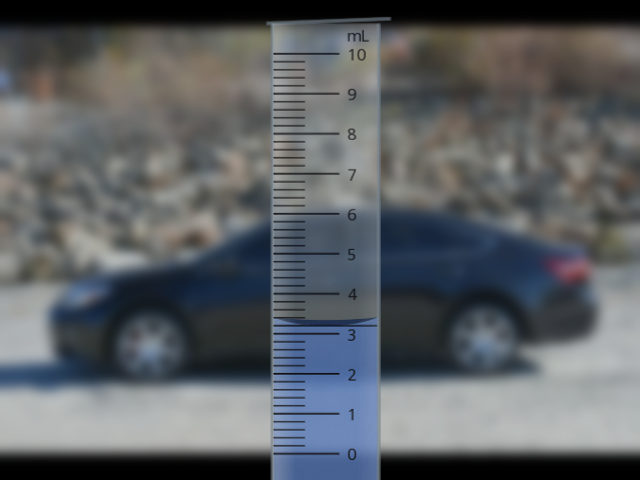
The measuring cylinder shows 3.2 mL
